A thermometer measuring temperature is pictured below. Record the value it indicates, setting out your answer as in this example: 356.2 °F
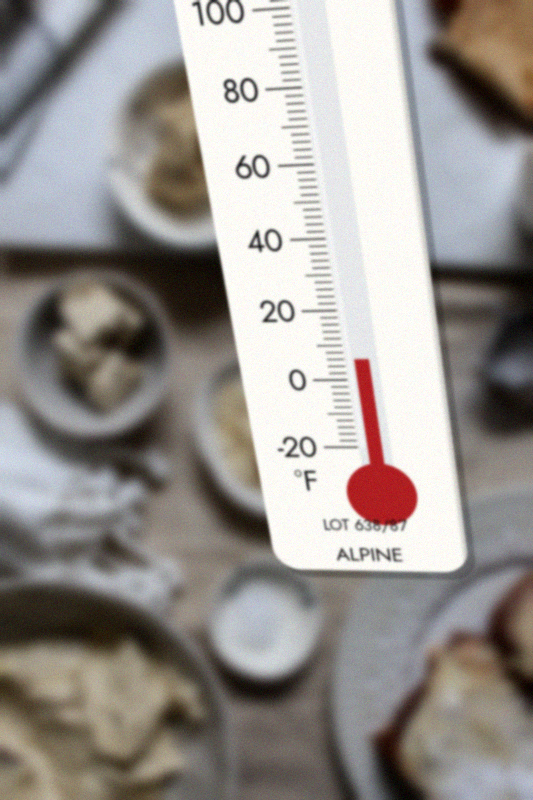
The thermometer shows 6 °F
